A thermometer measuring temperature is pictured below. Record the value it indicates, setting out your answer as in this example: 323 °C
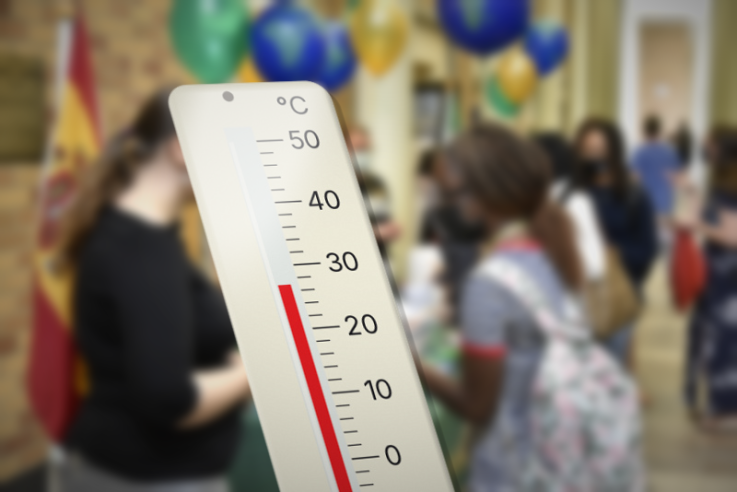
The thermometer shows 27 °C
